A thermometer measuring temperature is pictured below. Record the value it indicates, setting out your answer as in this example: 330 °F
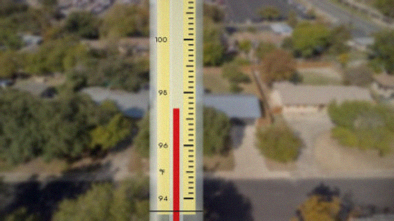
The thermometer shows 97.4 °F
